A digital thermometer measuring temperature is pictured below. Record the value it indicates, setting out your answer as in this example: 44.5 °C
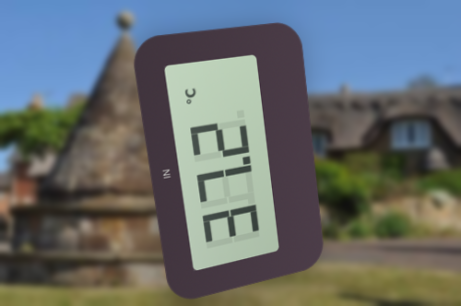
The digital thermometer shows 37.2 °C
